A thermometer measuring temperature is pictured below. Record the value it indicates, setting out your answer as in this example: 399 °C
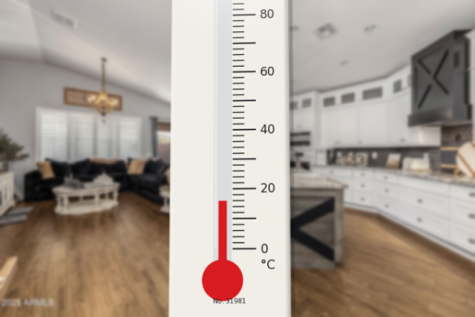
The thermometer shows 16 °C
